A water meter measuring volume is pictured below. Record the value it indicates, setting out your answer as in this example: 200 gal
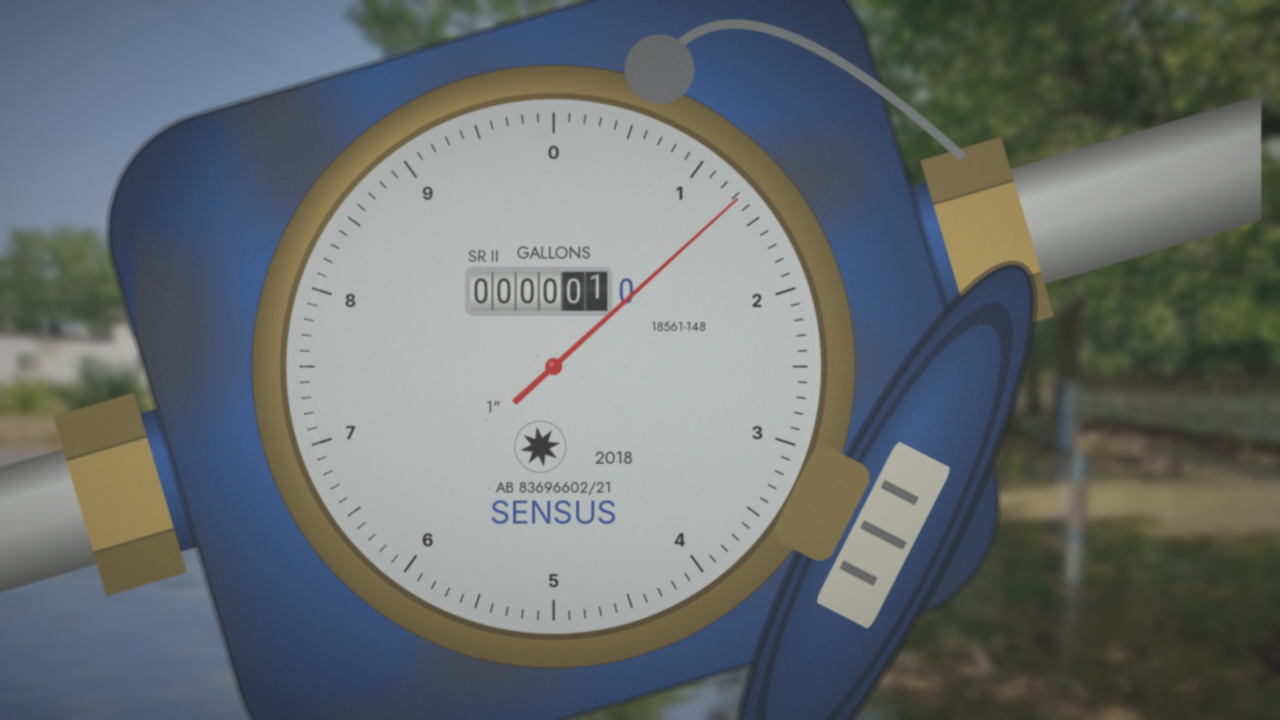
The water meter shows 11.3 gal
